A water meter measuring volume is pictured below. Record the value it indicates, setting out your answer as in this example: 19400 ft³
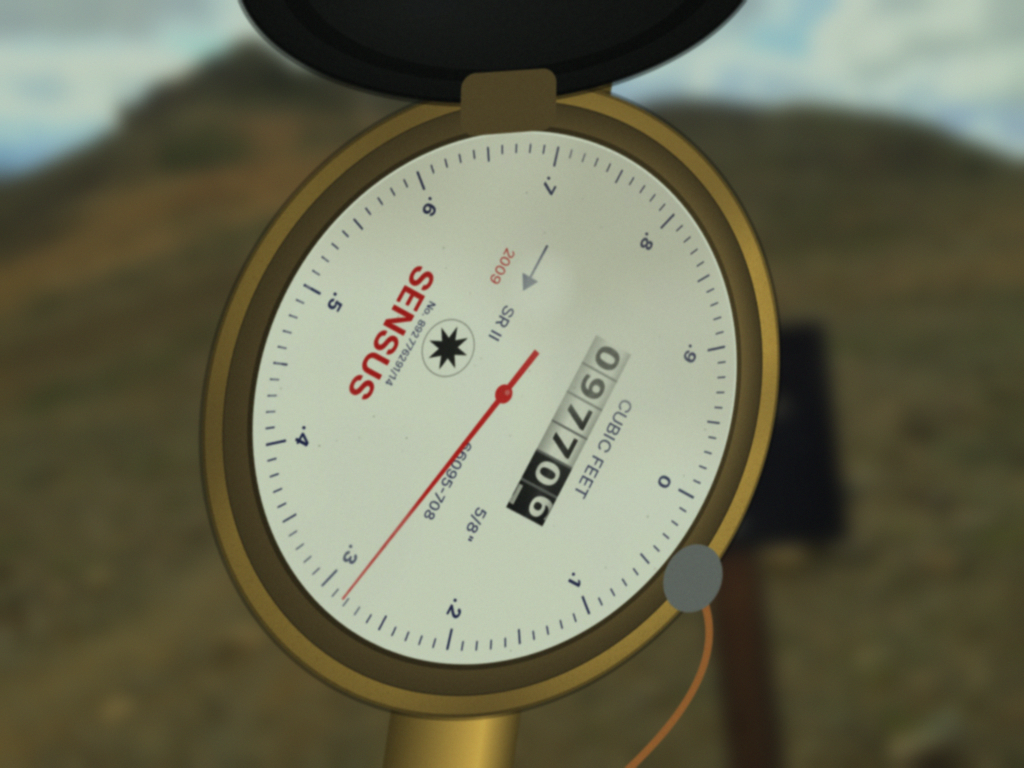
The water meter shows 97706.28 ft³
